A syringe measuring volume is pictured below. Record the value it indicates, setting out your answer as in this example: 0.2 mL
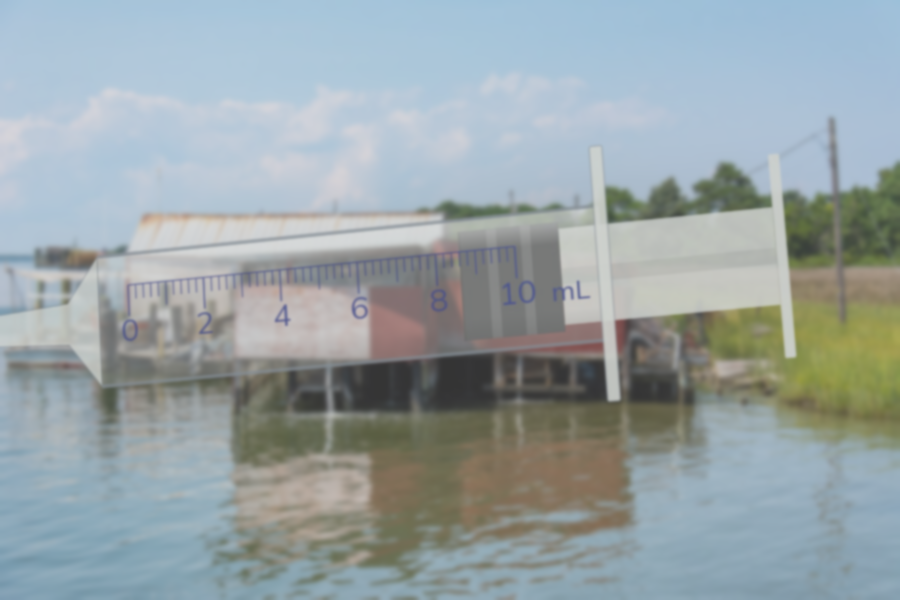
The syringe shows 8.6 mL
